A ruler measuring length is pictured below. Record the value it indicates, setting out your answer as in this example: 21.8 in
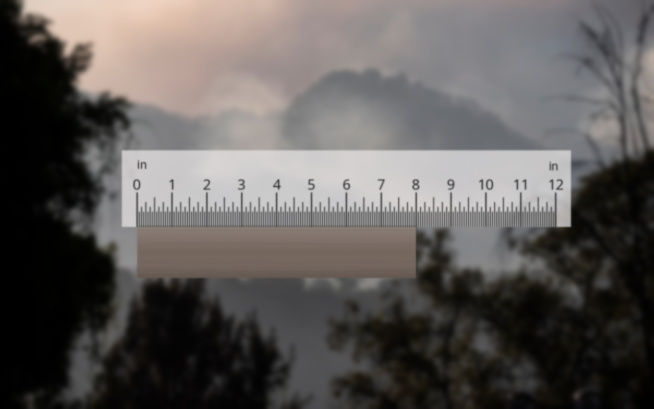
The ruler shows 8 in
